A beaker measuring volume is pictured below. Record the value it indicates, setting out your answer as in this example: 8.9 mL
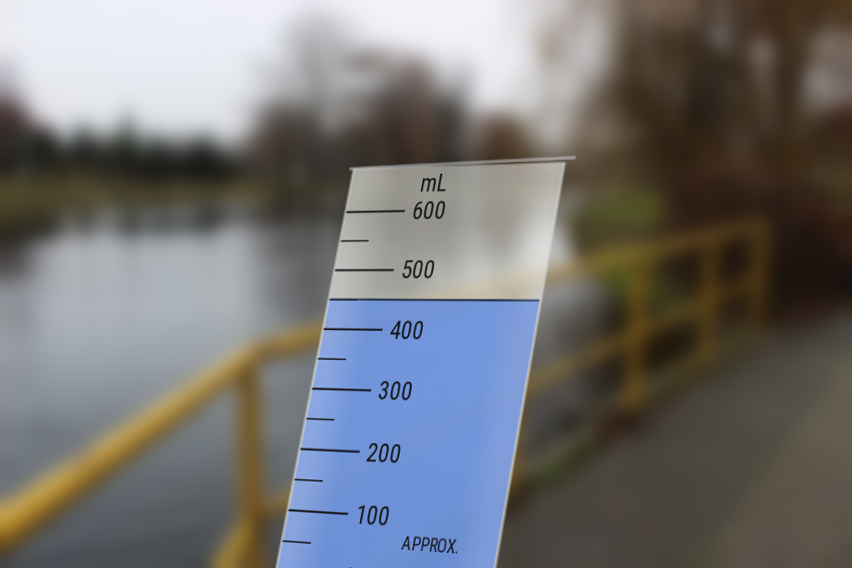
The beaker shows 450 mL
